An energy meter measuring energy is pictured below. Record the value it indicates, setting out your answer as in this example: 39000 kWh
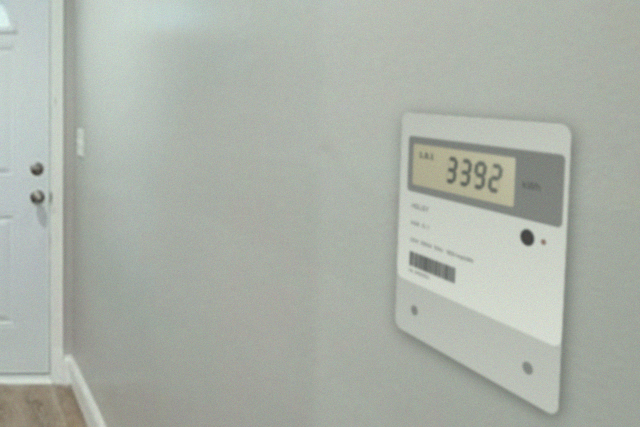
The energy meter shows 3392 kWh
